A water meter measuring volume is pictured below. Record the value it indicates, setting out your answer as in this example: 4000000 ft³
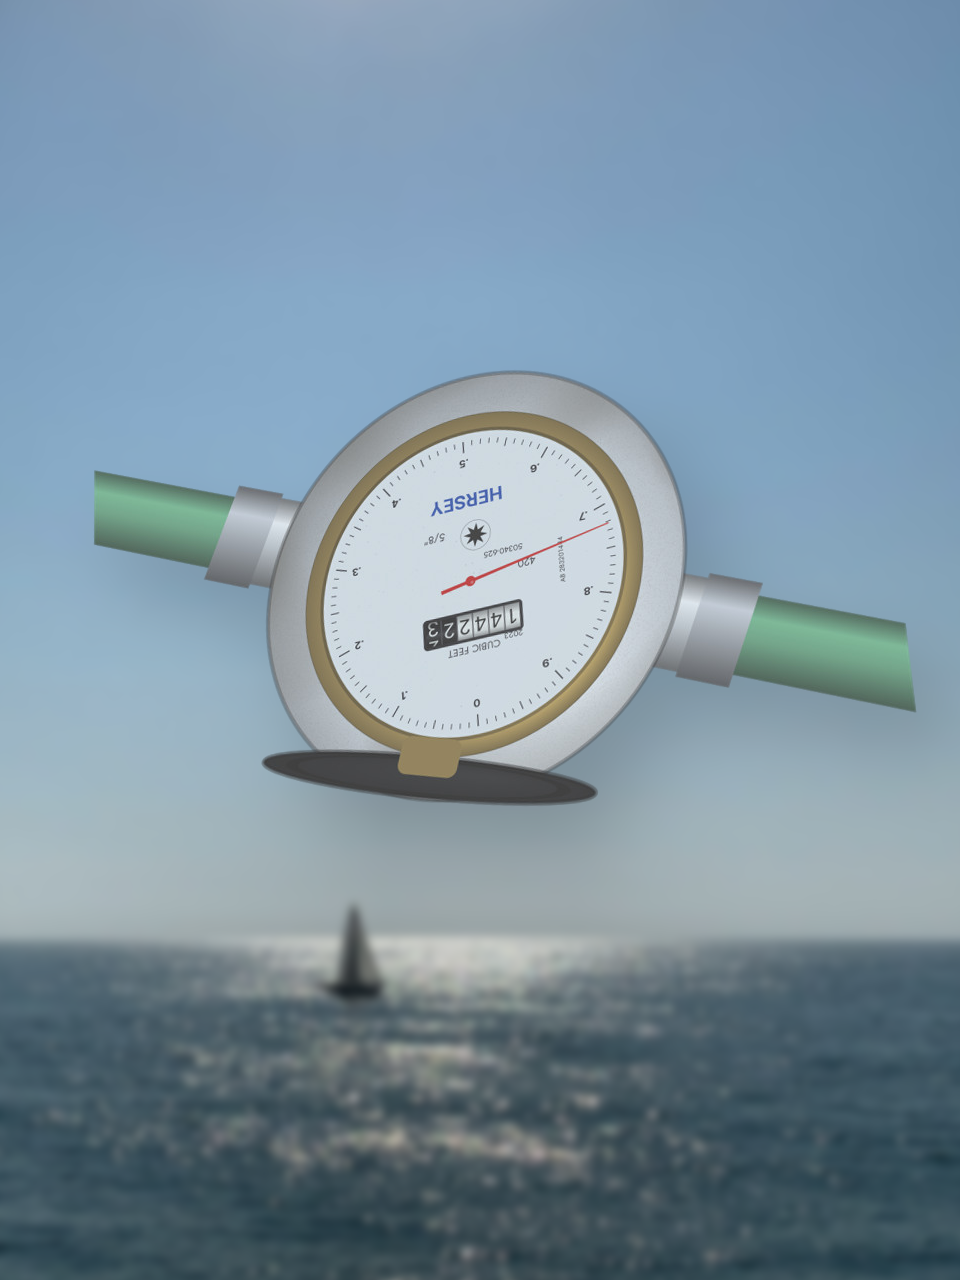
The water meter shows 144222.72 ft³
